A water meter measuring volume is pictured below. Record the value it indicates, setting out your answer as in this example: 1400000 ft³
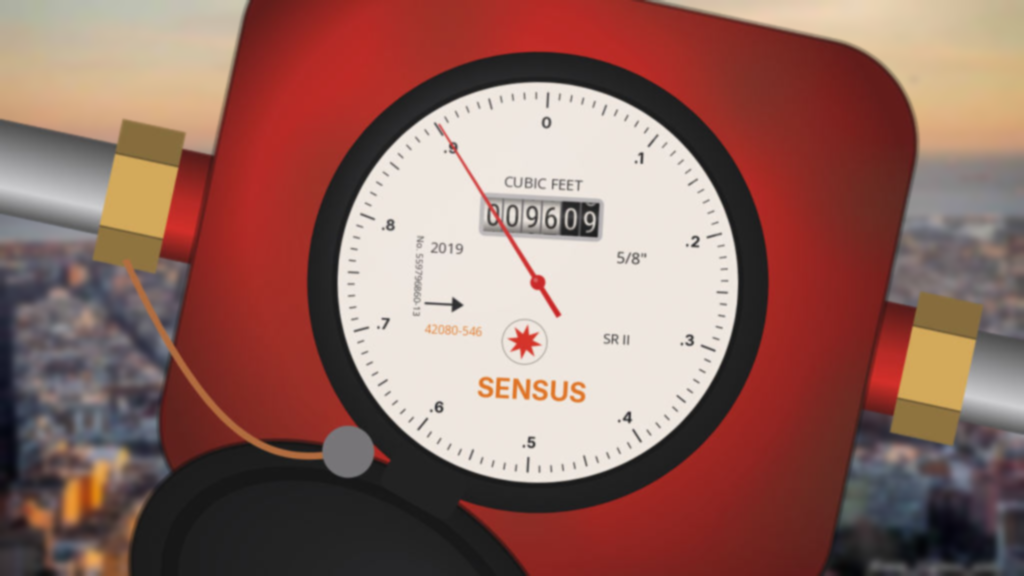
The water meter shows 9608.90 ft³
